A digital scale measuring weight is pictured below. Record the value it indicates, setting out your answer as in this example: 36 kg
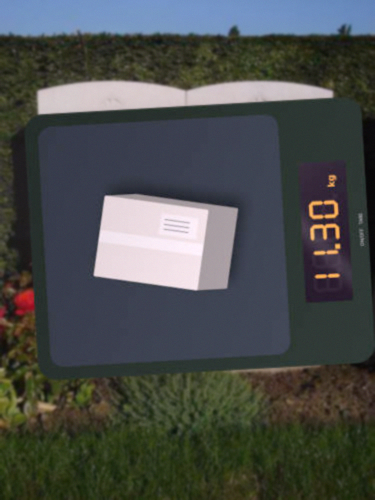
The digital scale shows 11.30 kg
